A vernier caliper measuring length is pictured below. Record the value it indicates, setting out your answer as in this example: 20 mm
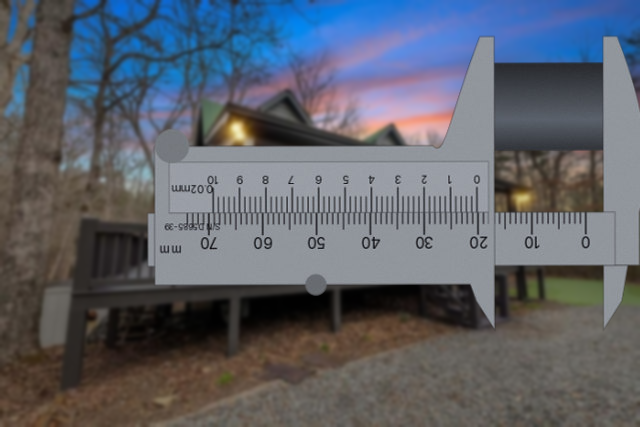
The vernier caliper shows 20.2 mm
